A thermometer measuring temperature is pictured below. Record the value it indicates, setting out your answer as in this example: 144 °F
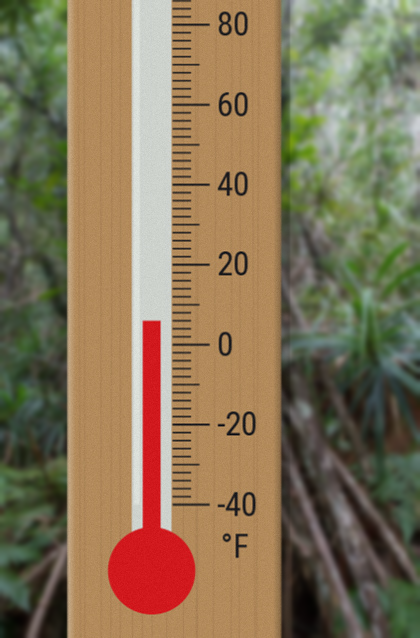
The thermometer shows 6 °F
